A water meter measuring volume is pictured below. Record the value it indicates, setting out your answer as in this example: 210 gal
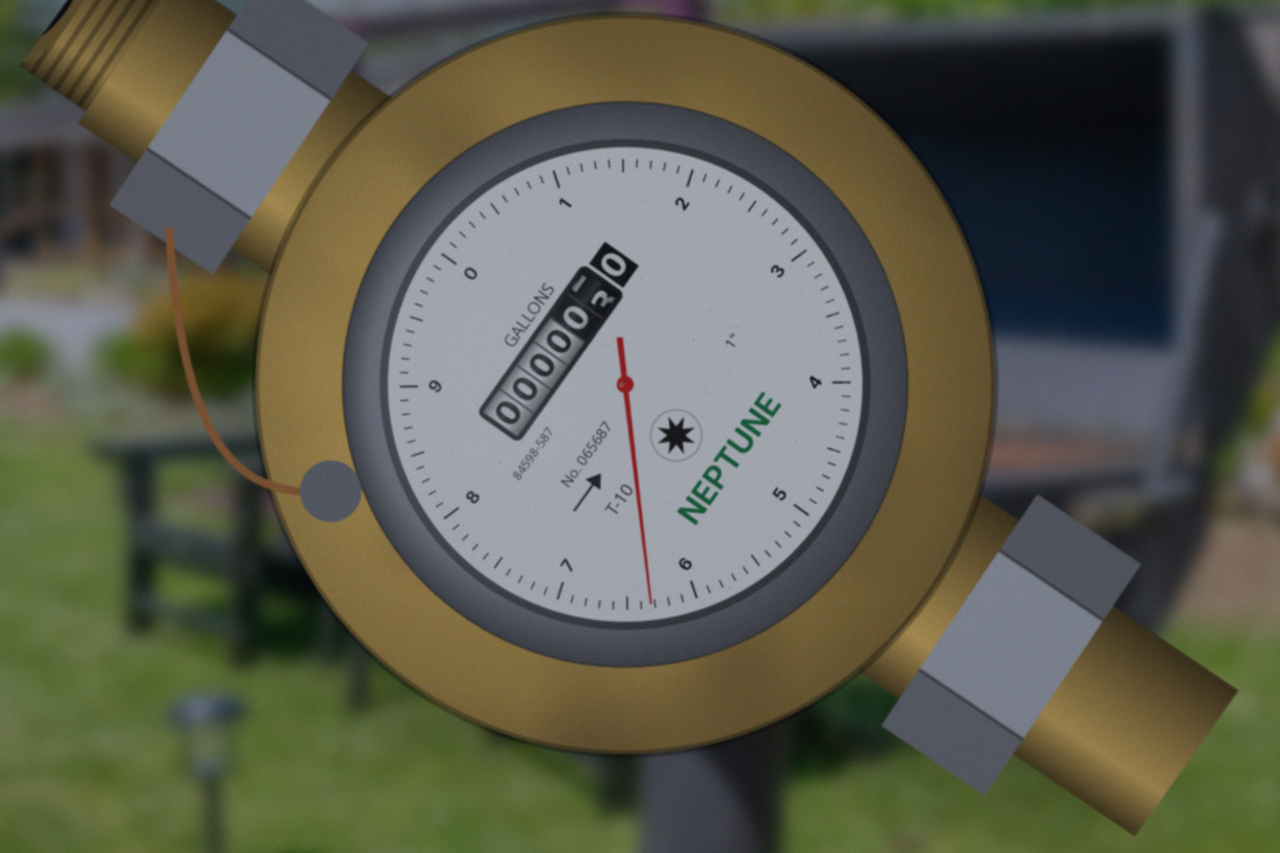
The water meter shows 26.3 gal
